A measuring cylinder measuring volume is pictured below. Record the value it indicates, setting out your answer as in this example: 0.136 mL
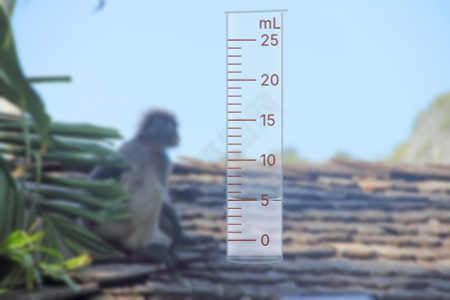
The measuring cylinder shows 5 mL
